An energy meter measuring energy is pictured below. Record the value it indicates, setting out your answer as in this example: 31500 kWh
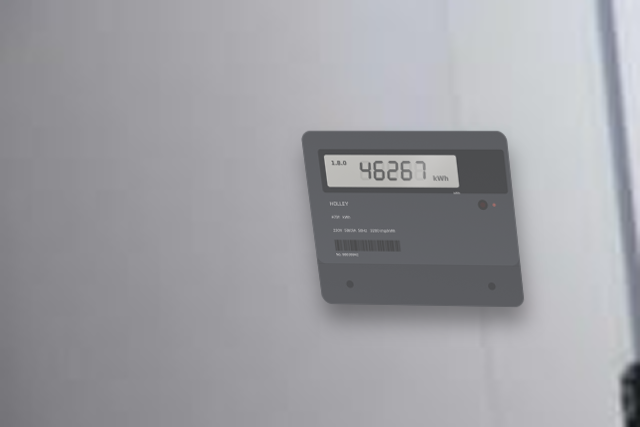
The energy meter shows 46267 kWh
